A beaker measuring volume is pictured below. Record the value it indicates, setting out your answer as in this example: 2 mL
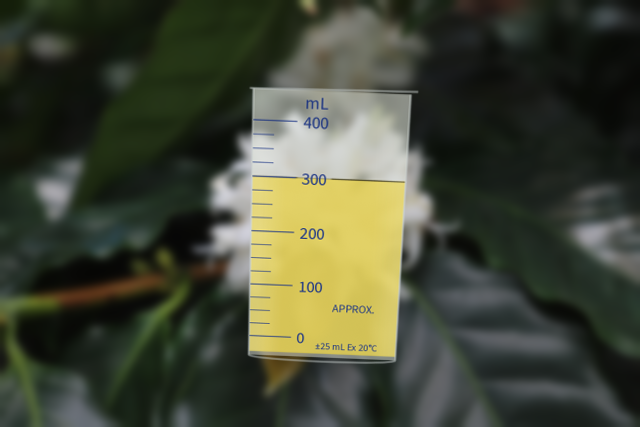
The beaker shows 300 mL
